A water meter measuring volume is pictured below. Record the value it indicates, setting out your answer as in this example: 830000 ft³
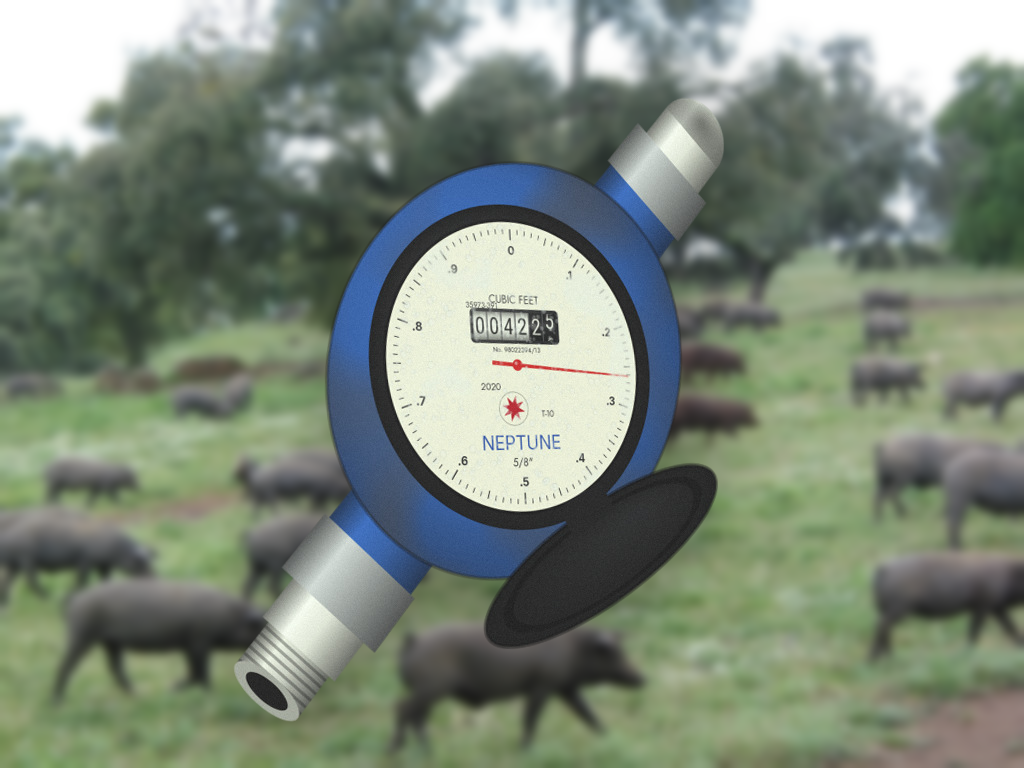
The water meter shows 4225.26 ft³
